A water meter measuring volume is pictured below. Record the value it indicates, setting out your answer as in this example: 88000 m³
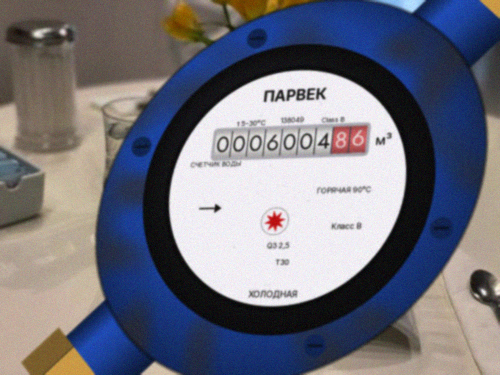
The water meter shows 6004.86 m³
